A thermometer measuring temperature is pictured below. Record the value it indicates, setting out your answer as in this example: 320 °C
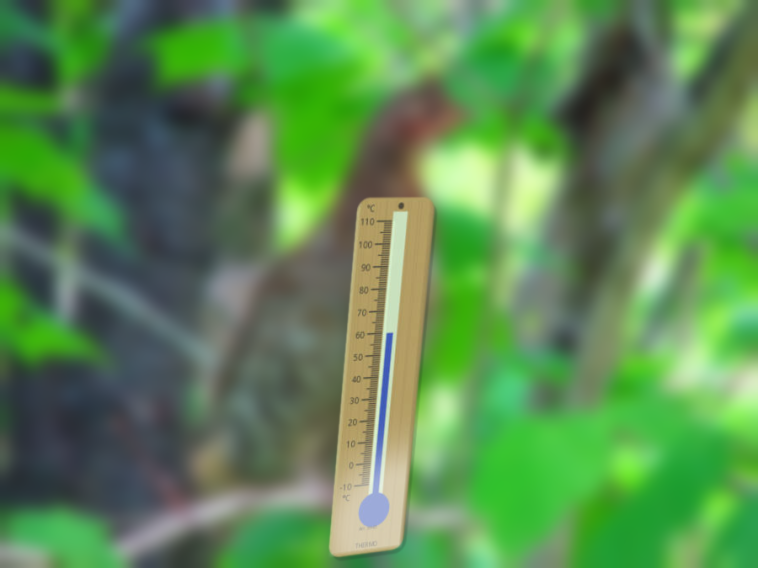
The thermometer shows 60 °C
